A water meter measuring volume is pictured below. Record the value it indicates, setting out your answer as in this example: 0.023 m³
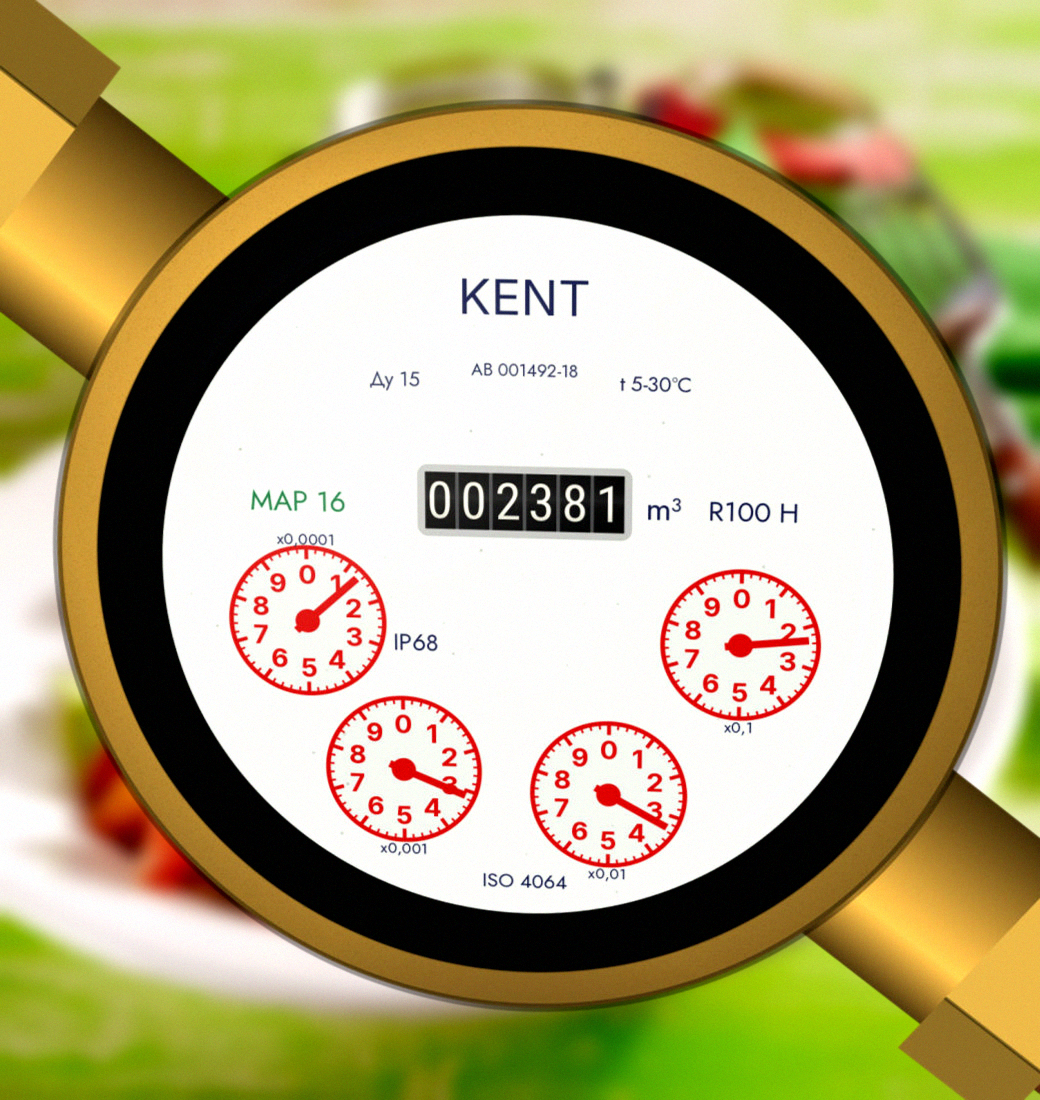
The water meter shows 2381.2331 m³
